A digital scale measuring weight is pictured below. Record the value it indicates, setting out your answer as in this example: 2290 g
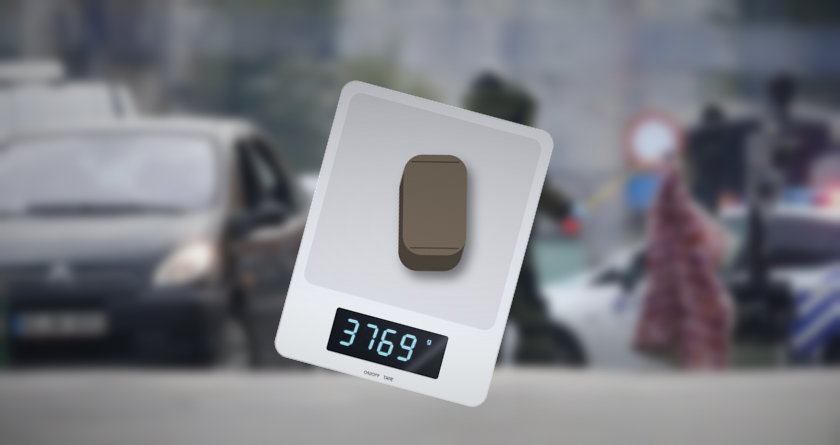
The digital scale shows 3769 g
